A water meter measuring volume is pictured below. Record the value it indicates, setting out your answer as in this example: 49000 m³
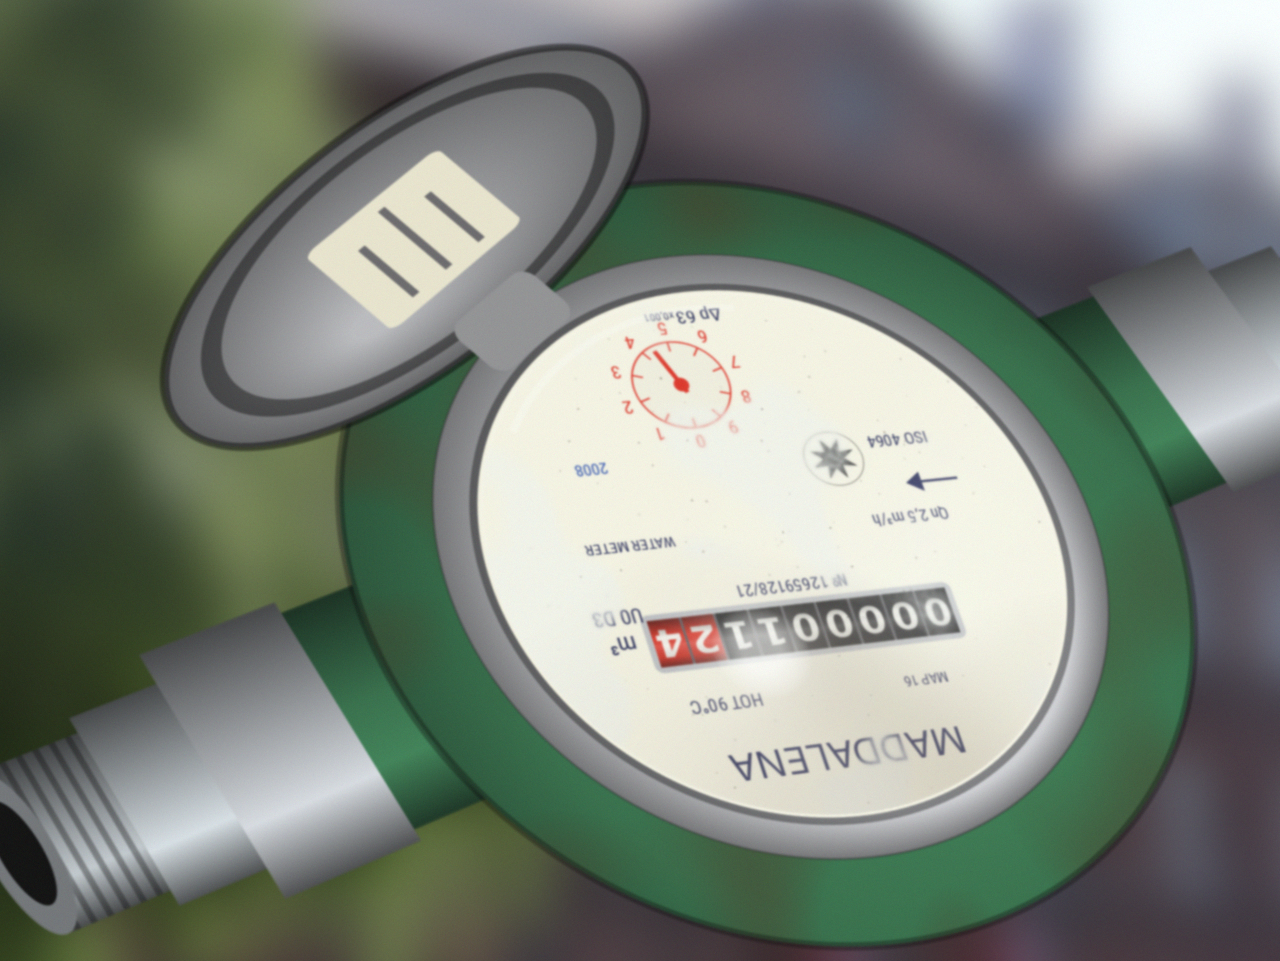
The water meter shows 11.244 m³
